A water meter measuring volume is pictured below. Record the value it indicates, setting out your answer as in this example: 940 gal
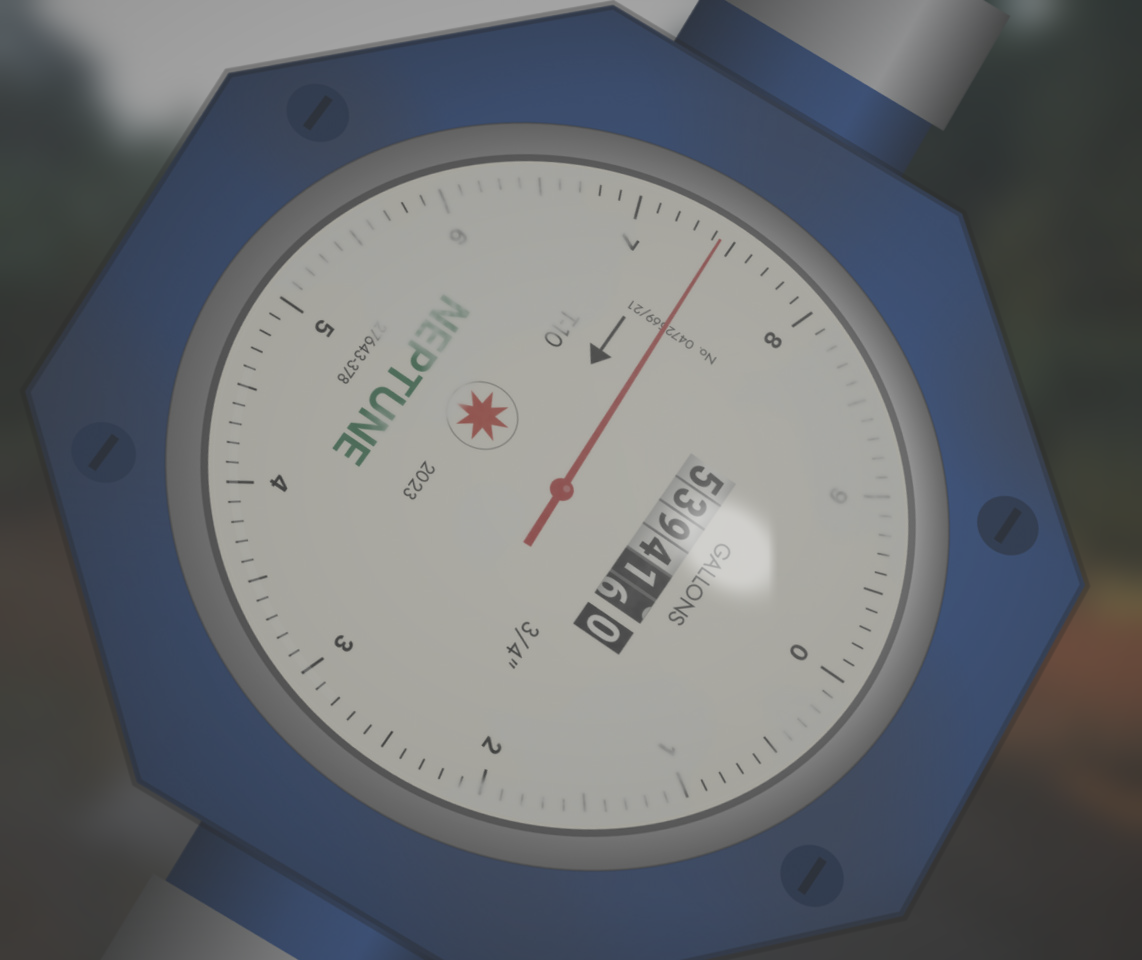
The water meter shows 5394157.4 gal
